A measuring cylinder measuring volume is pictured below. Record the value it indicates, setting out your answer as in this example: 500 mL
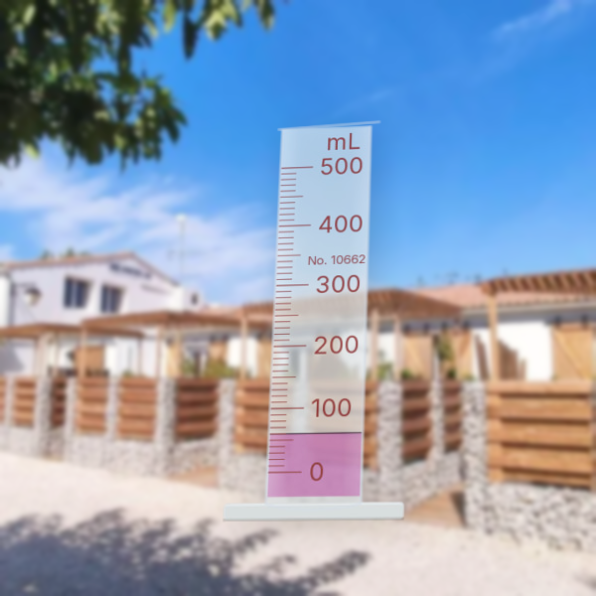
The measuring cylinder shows 60 mL
